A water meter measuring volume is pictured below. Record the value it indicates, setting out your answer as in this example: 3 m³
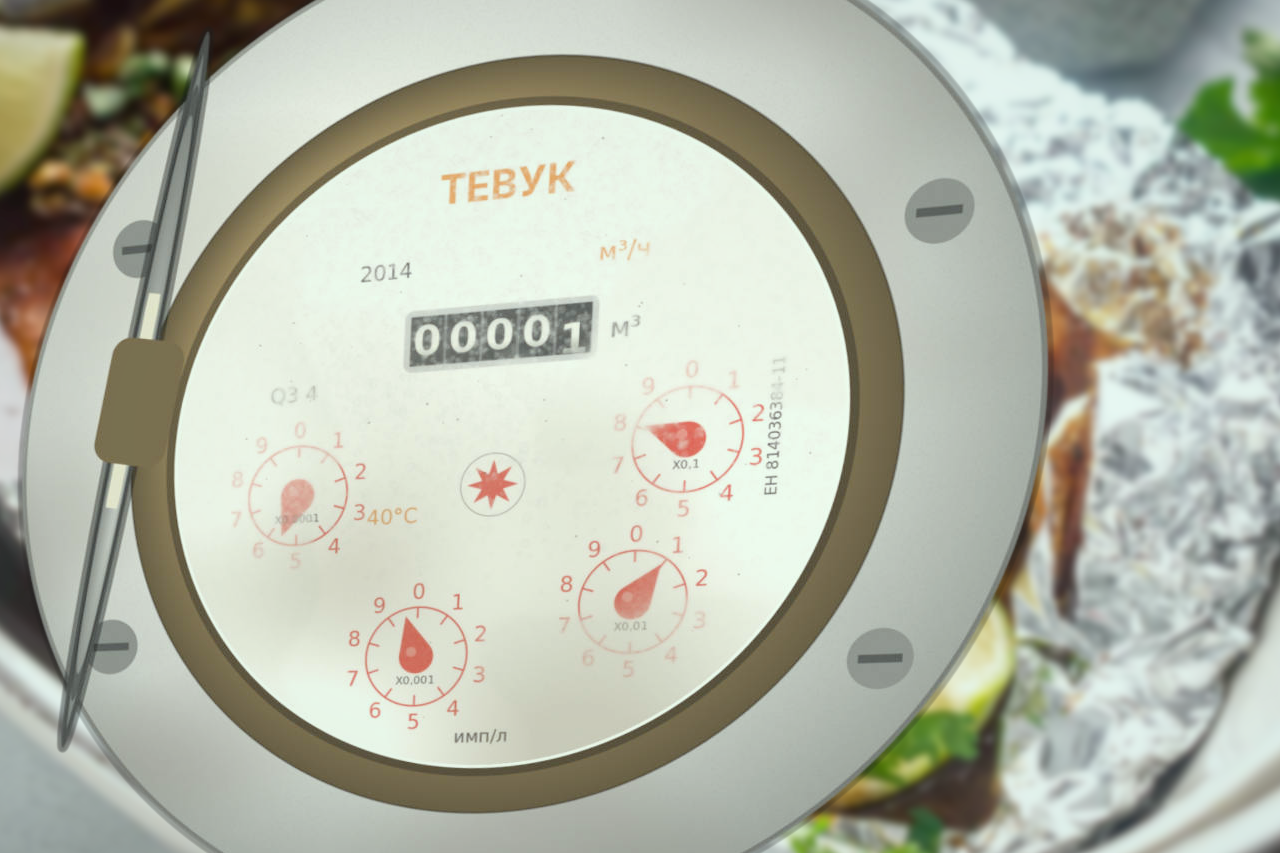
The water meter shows 0.8095 m³
